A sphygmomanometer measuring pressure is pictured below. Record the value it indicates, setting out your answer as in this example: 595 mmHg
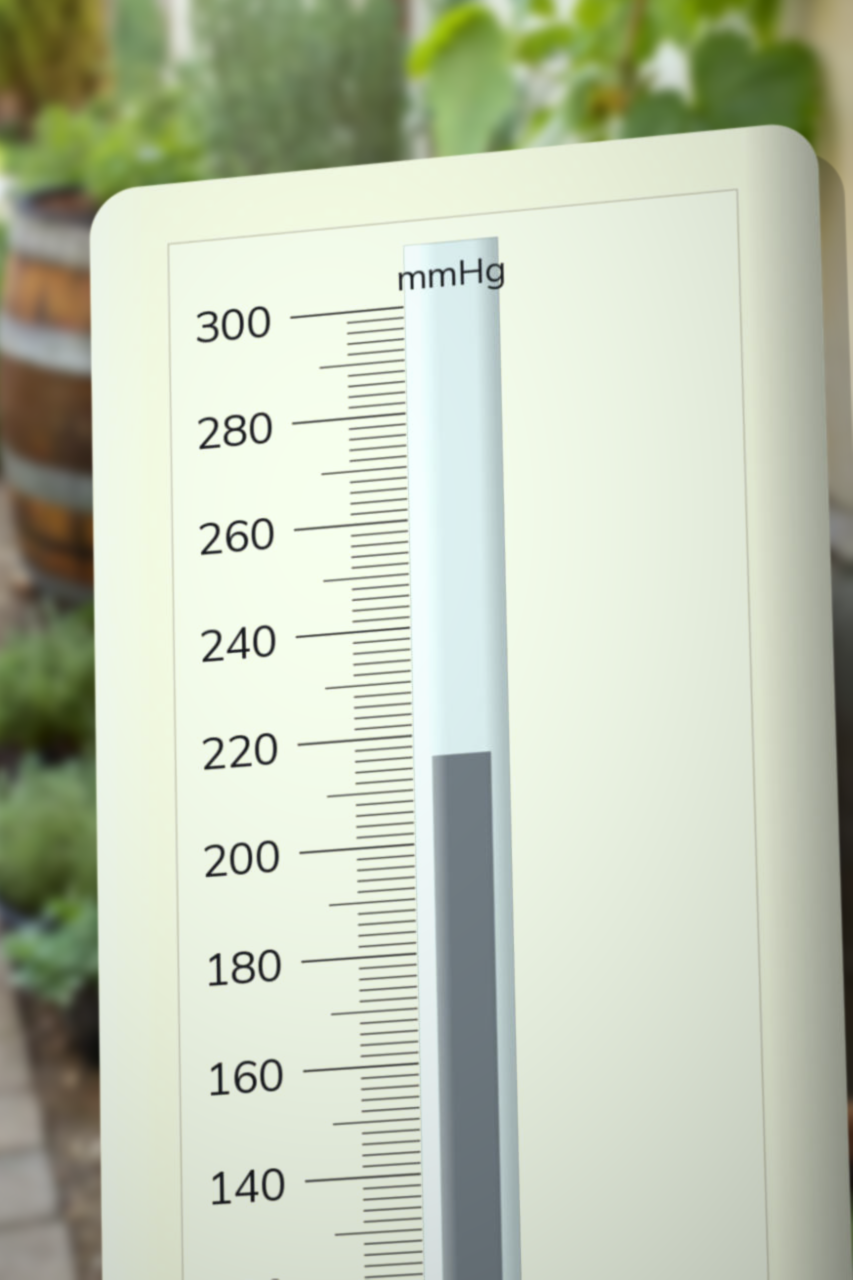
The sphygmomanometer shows 216 mmHg
